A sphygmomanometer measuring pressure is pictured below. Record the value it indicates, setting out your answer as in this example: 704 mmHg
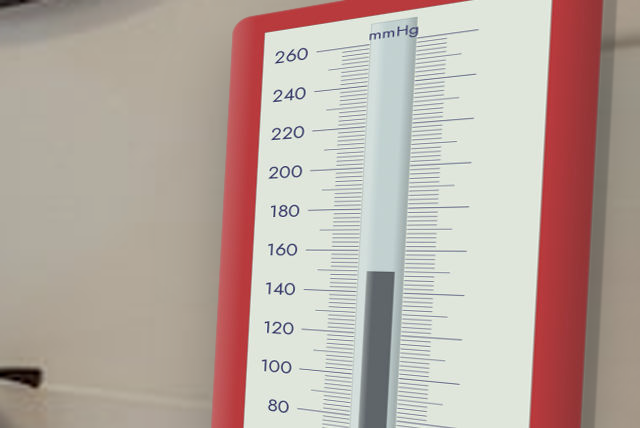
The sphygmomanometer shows 150 mmHg
